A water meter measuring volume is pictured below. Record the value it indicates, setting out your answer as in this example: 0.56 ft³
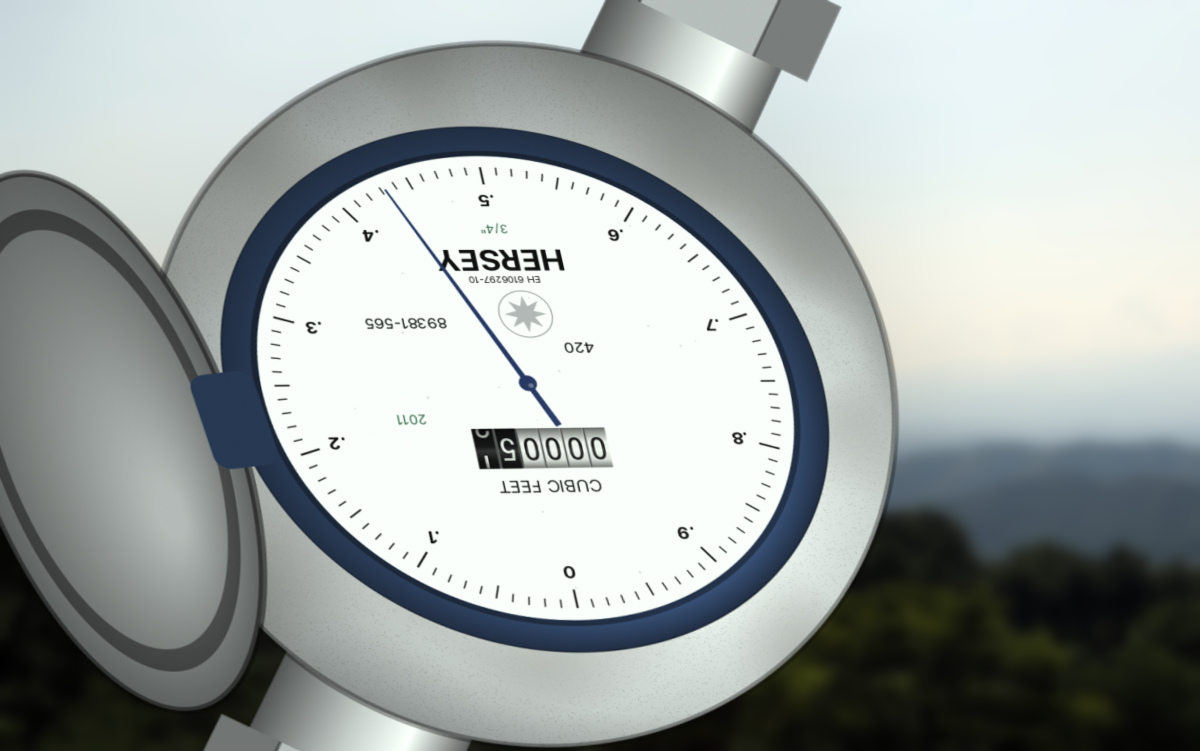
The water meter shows 51.43 ft³
